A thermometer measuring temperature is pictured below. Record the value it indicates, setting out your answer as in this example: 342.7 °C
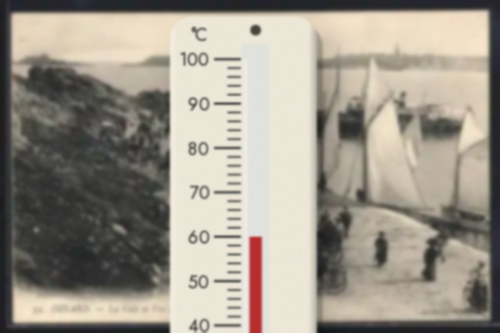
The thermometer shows 60 °C
